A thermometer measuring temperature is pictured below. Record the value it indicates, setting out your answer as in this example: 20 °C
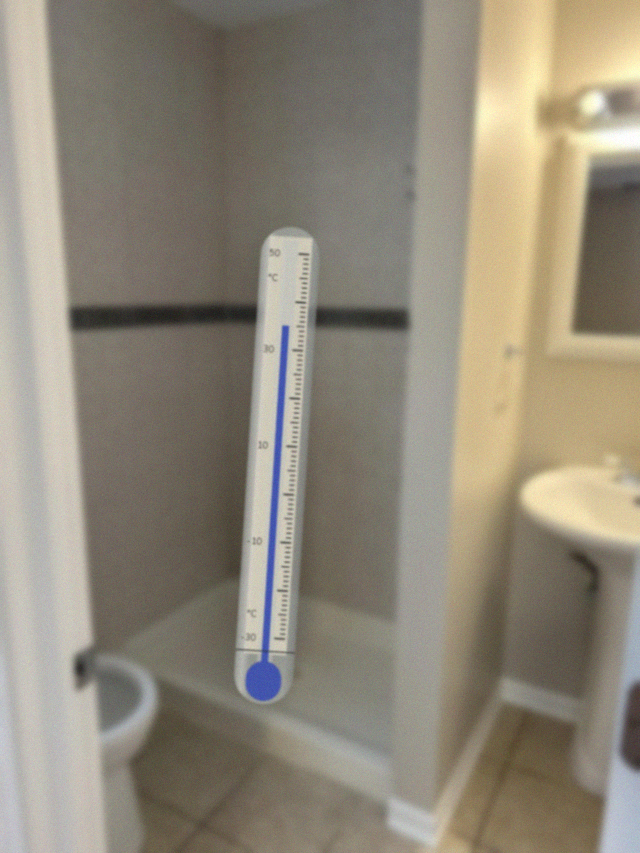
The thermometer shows 35 °C
